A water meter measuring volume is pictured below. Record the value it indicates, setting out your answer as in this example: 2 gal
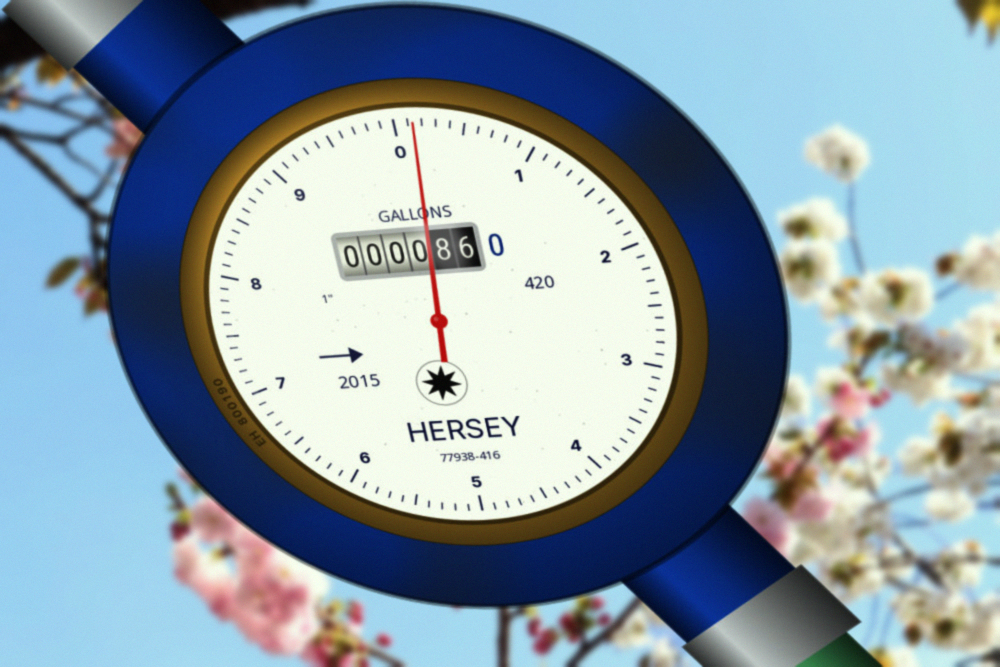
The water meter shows 860.1 gal
